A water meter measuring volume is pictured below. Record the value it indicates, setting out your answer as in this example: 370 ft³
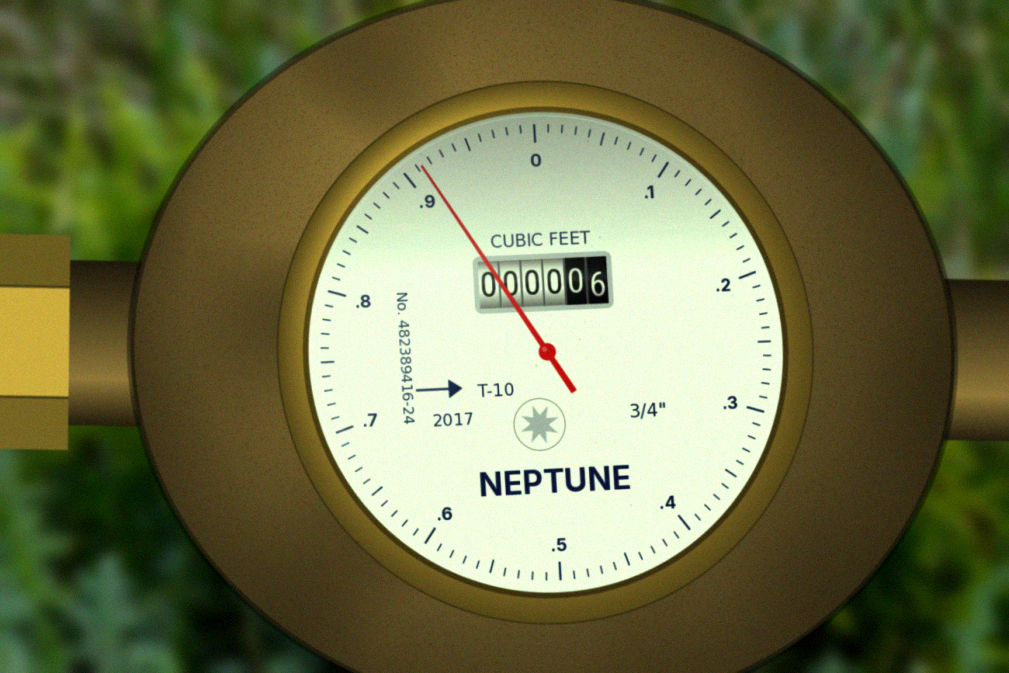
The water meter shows 5.91 ft³
